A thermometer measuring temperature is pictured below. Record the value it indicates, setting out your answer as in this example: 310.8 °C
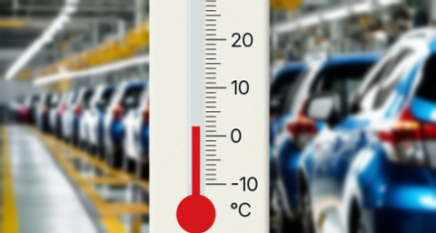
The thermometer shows 2 °C
